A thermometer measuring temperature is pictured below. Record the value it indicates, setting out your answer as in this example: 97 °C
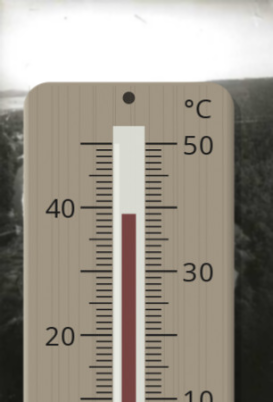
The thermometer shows 39 °C
